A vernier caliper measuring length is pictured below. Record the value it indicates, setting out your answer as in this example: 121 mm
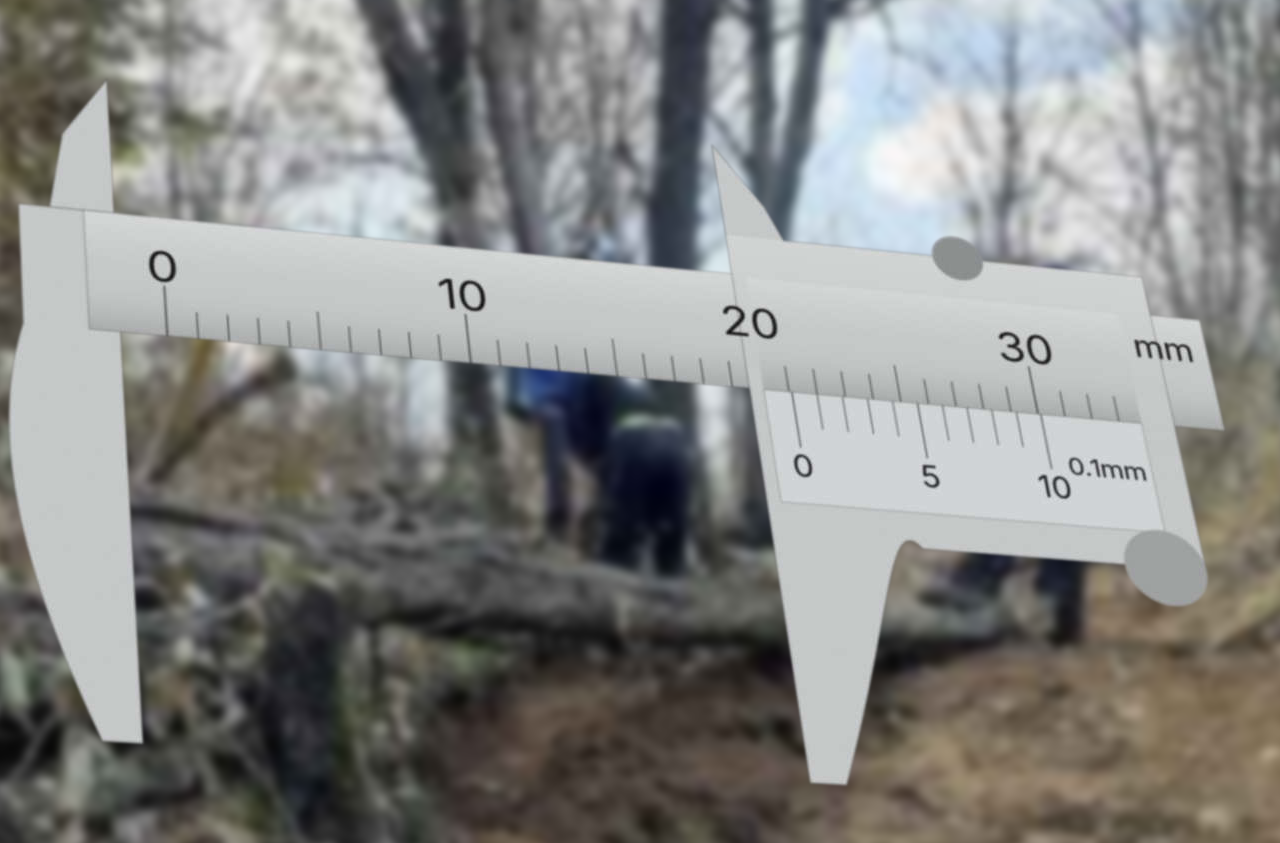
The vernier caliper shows 21.1 mm
